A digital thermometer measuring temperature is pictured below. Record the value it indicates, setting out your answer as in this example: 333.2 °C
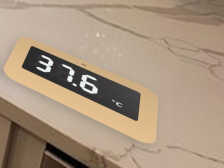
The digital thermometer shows 37.6 °C
